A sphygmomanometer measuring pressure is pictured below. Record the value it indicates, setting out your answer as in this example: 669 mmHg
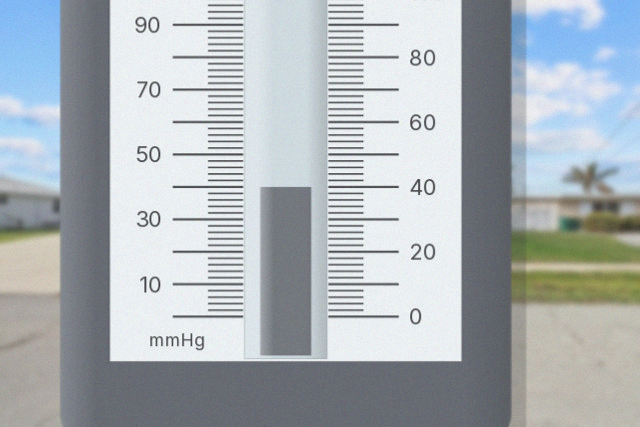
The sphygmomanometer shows 40 mmHg
